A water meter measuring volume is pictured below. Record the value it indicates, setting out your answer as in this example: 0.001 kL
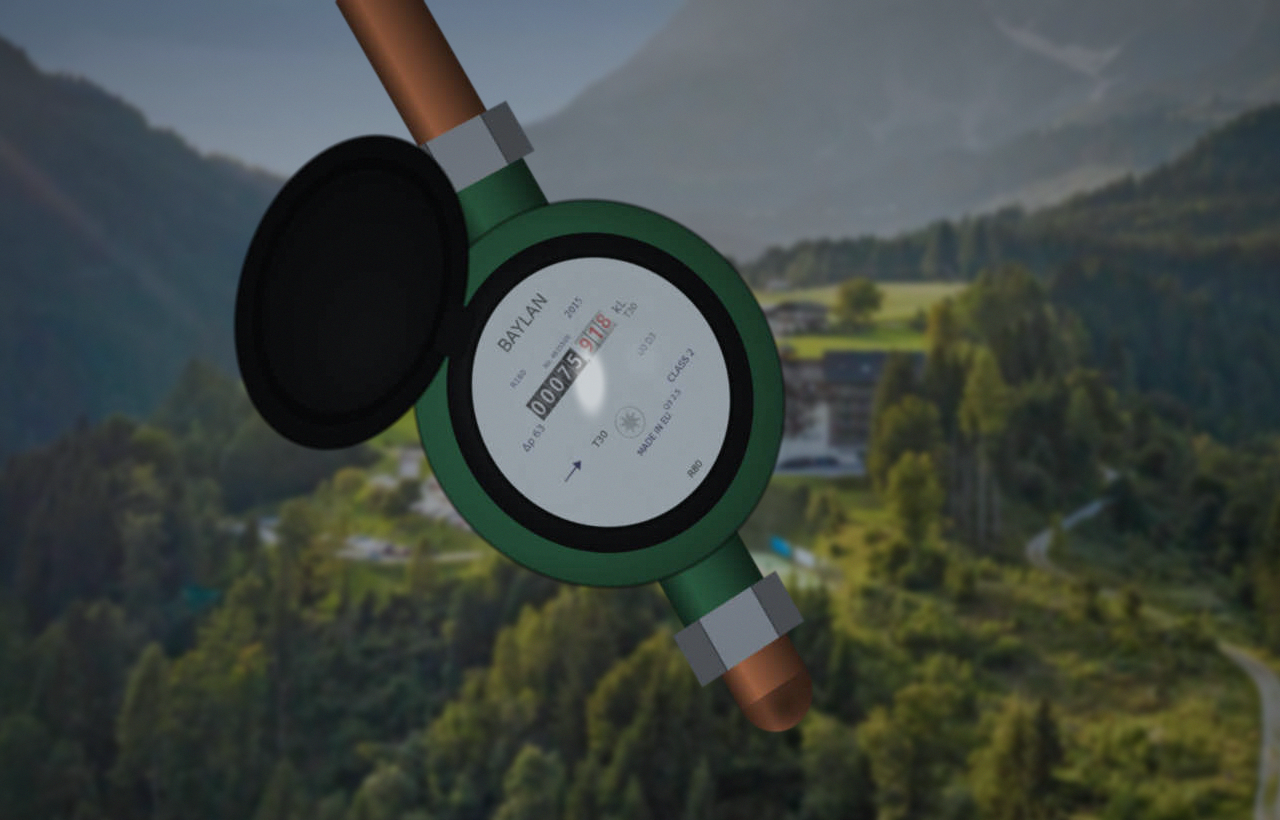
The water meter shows 75.918 kL
